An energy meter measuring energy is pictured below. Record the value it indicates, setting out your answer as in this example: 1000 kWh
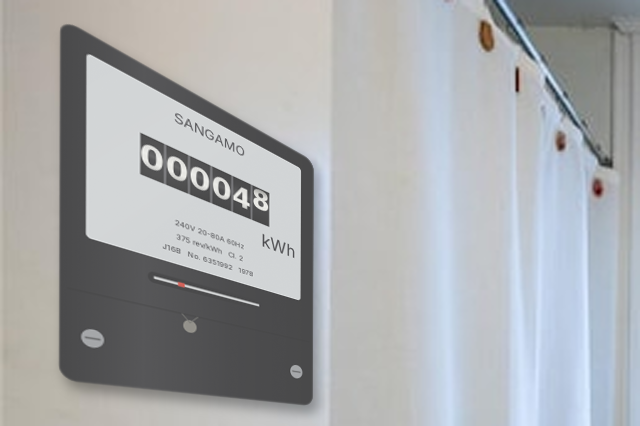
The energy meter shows 48 kWh
